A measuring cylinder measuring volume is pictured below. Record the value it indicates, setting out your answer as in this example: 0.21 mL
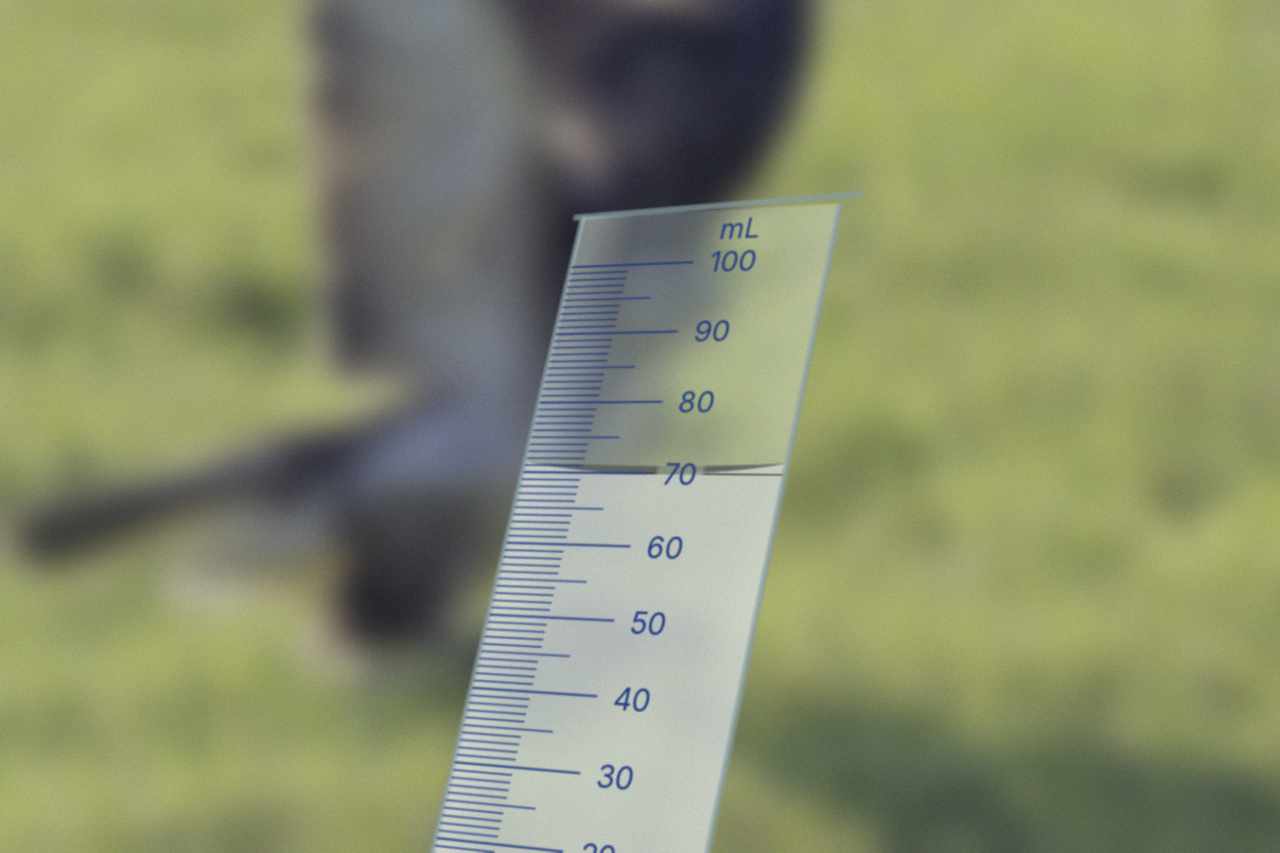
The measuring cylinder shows 70 mL
